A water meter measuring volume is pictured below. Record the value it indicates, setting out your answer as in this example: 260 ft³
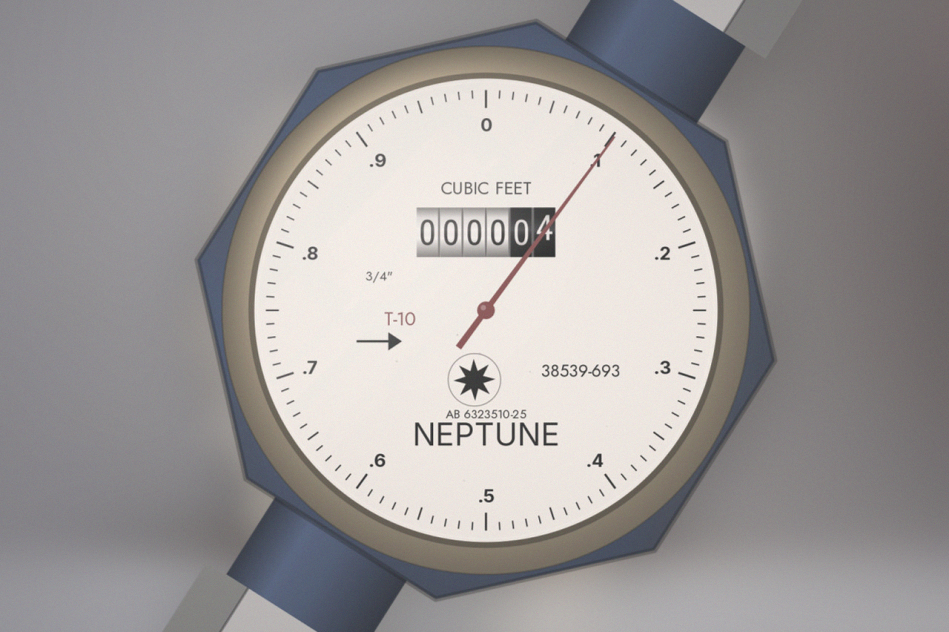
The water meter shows 4.10 ft³
